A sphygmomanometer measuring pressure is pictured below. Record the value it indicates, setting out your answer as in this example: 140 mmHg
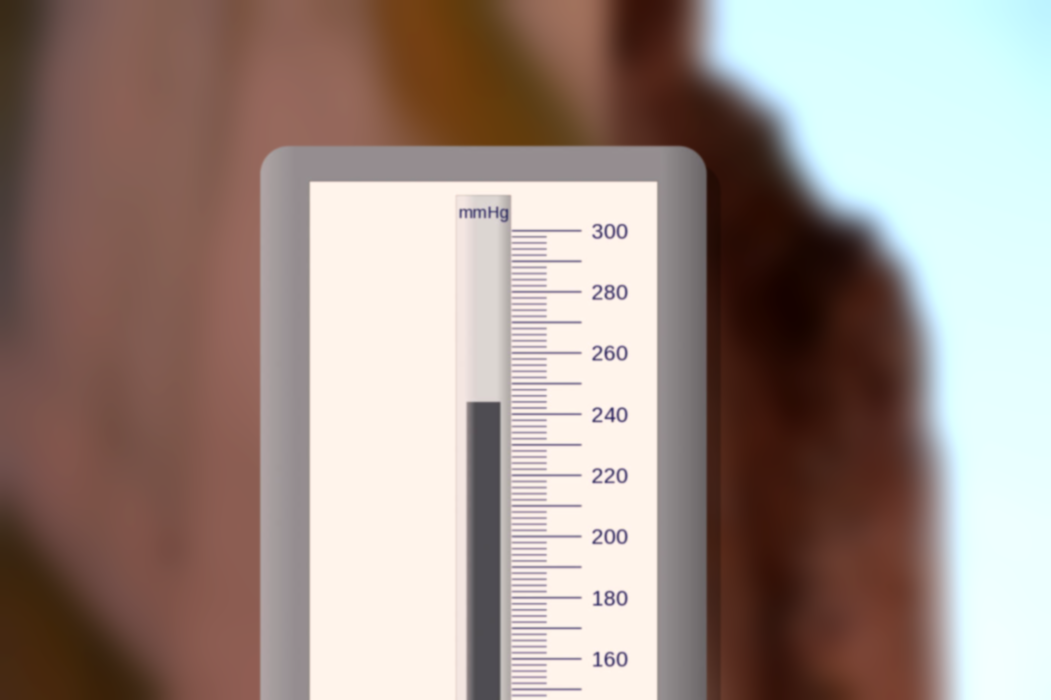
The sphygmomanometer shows 244 mmHg
